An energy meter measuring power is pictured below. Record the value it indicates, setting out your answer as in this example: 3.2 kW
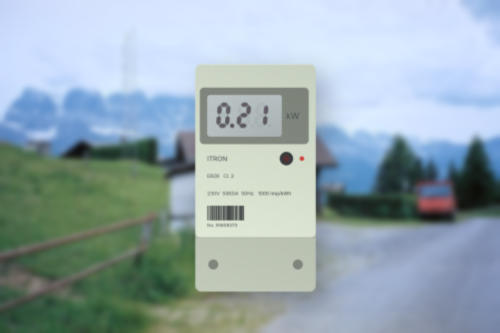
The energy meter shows 0.21 kW
